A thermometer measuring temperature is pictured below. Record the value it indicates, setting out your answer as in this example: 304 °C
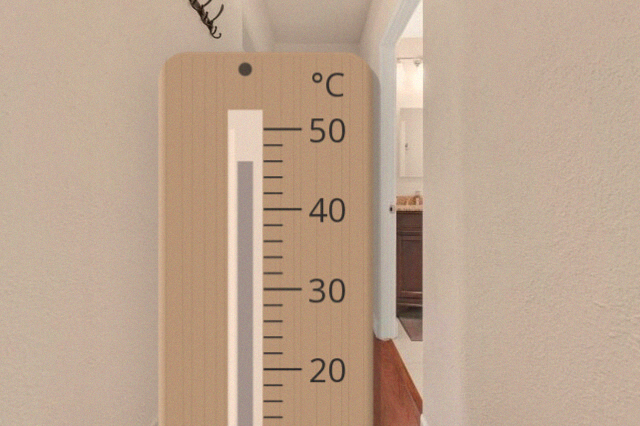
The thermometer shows 46 °C
